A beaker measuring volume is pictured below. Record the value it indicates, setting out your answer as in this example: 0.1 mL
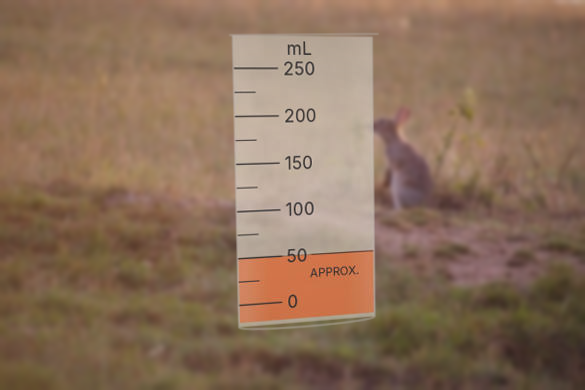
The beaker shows 50 mL
